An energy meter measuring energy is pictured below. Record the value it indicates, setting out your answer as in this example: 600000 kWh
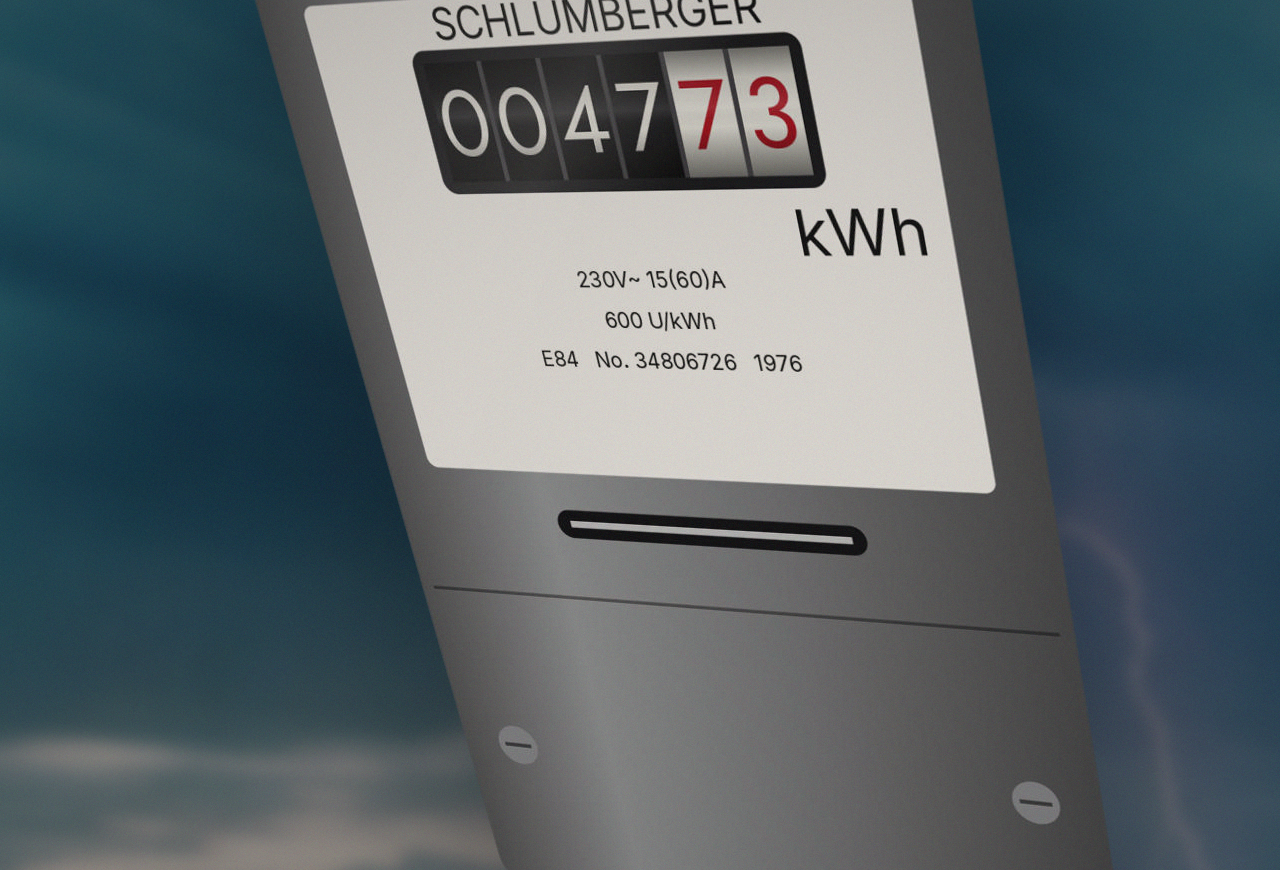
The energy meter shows 47.73 kWh
